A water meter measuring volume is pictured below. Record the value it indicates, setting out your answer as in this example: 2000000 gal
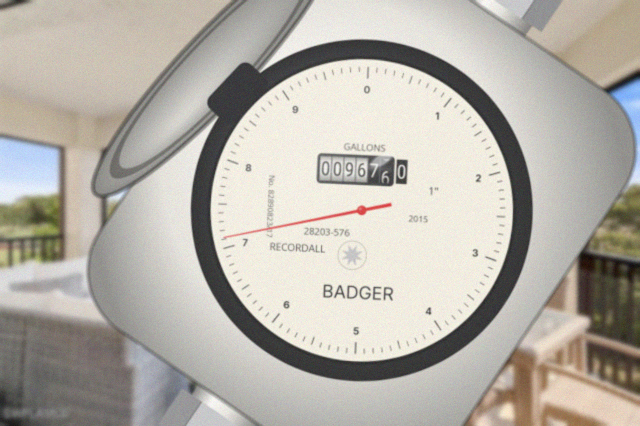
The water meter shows 96757.1 gal
